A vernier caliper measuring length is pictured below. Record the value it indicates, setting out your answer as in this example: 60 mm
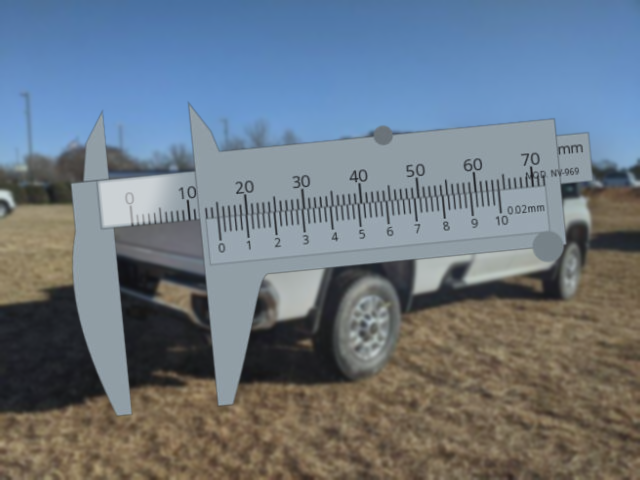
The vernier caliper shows 15.0 mm
